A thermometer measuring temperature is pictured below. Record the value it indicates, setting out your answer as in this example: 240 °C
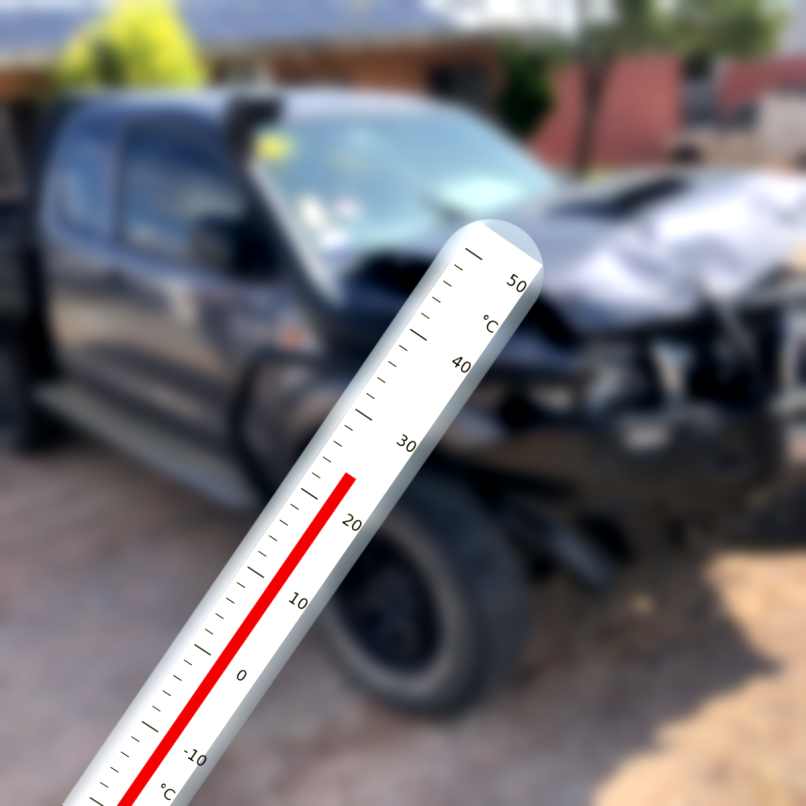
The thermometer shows 24 °C
